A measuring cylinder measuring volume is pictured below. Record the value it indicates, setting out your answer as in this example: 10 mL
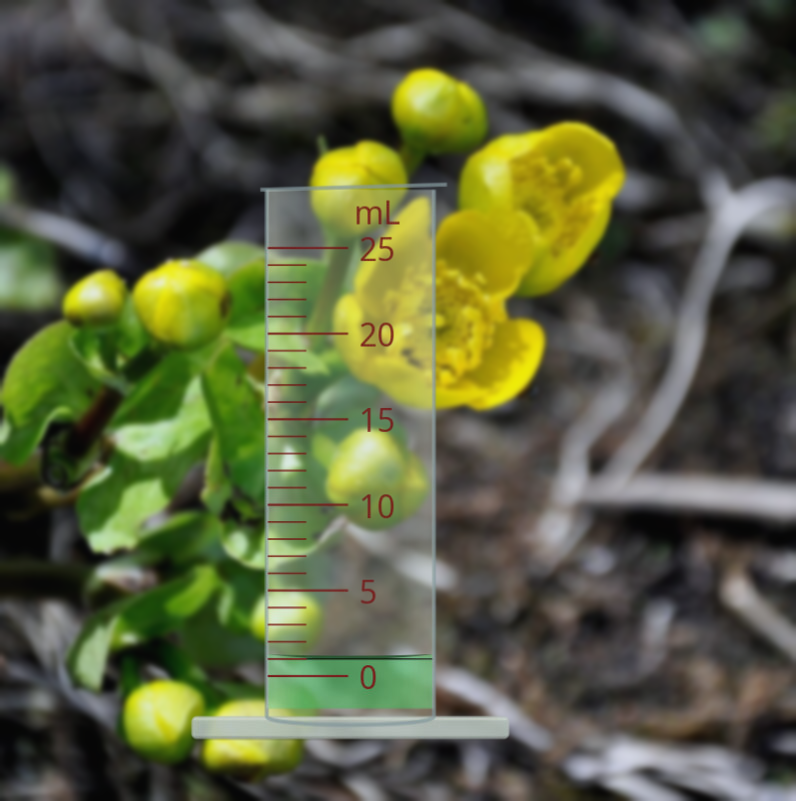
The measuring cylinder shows 1 mL
